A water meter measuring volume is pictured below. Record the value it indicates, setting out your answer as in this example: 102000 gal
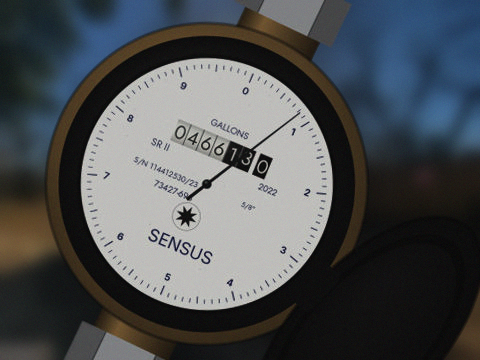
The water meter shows 466130.8 gal
